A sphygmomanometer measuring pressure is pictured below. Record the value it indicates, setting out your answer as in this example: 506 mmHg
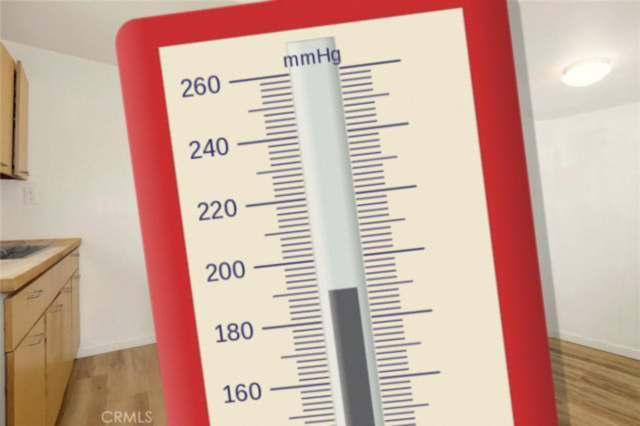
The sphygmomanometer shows 190 mmHg
